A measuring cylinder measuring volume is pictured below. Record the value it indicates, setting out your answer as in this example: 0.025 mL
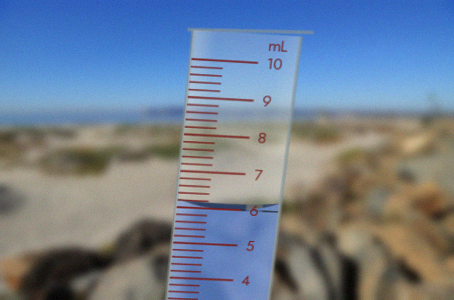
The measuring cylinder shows 6 mL
